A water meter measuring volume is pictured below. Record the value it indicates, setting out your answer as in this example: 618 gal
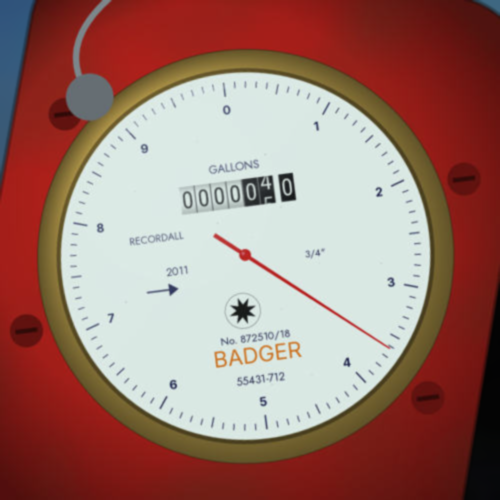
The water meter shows 43.6 gal
